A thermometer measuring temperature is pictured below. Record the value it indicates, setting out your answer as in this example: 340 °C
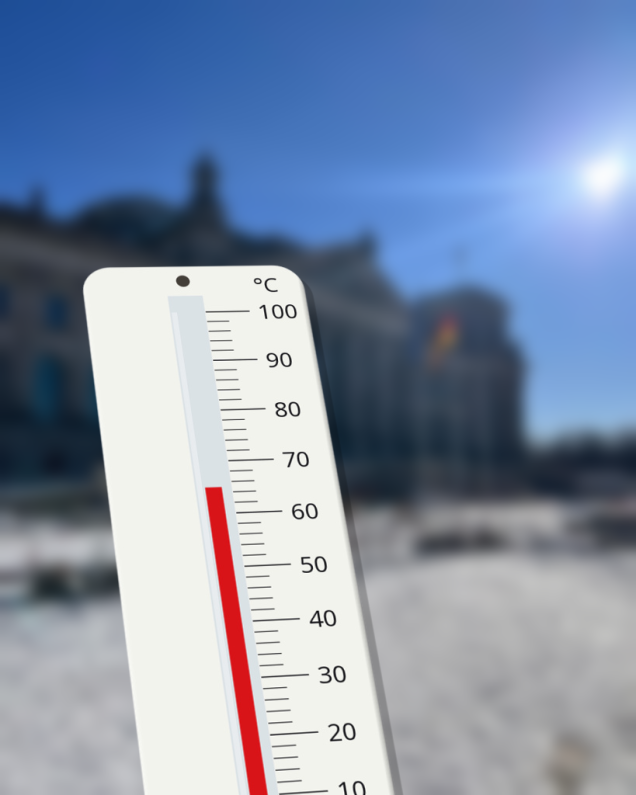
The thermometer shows 65 °C
